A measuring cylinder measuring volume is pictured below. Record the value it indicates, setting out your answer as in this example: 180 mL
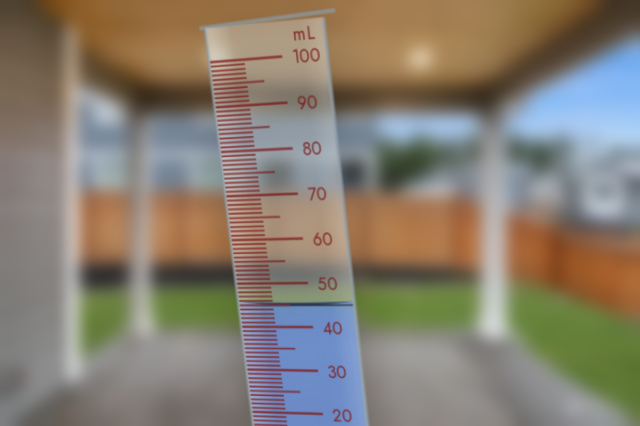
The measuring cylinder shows 45 mL
